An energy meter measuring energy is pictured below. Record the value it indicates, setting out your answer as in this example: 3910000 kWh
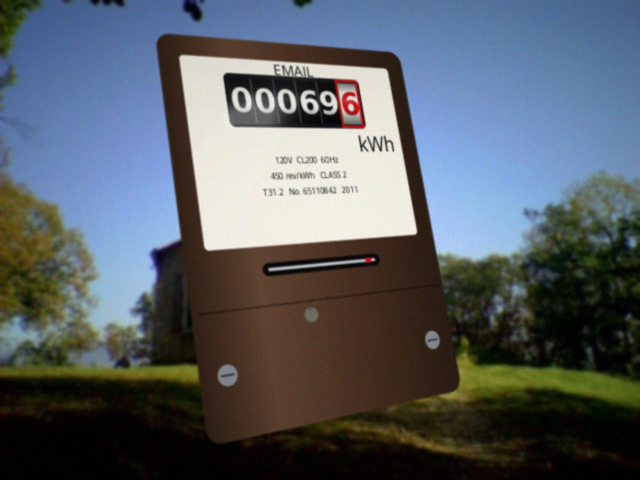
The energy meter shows 69.6 kWh
